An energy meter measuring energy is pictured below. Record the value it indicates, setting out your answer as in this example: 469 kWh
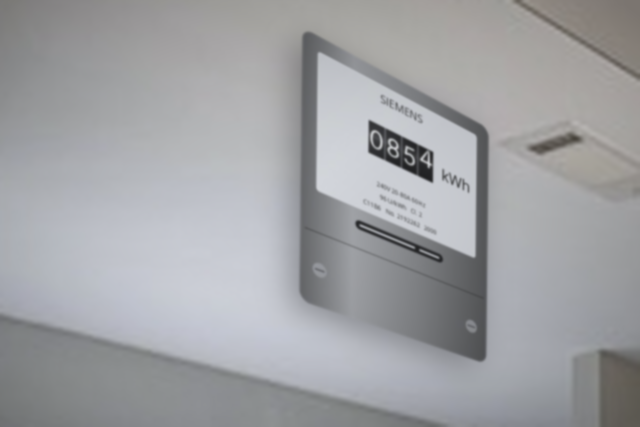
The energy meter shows 854 kWh
